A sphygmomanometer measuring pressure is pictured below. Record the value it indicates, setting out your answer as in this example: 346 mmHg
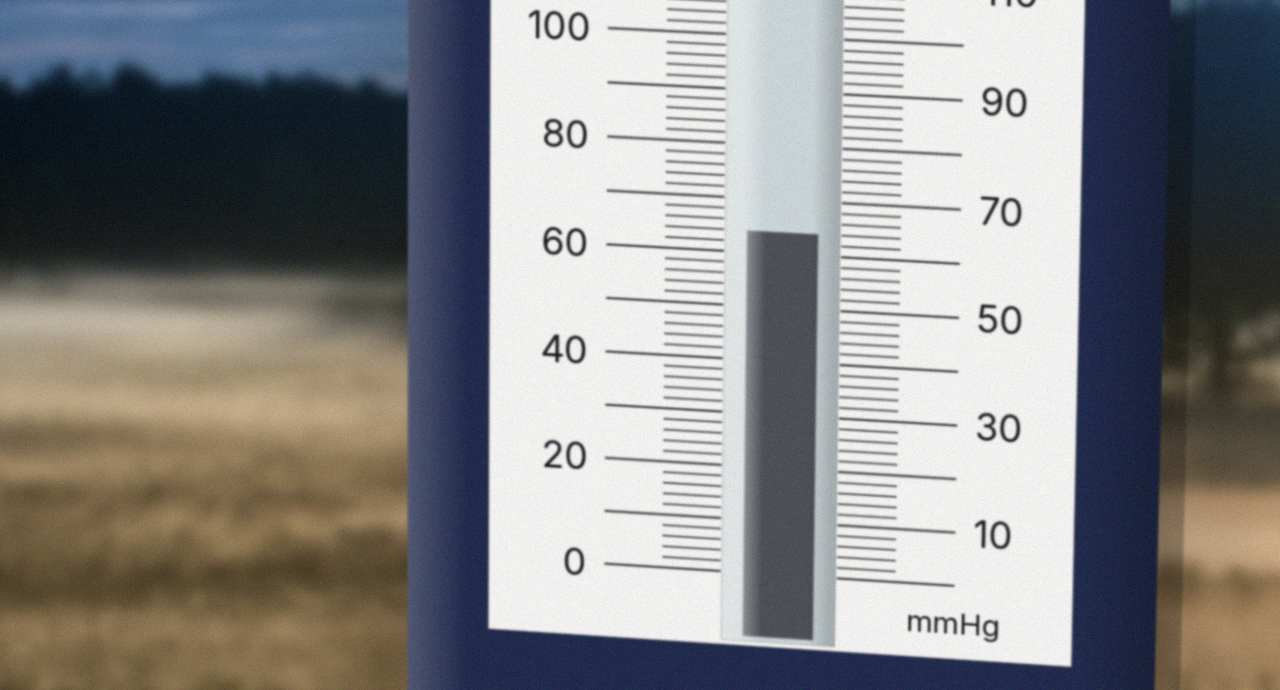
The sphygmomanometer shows 64 mmHg
